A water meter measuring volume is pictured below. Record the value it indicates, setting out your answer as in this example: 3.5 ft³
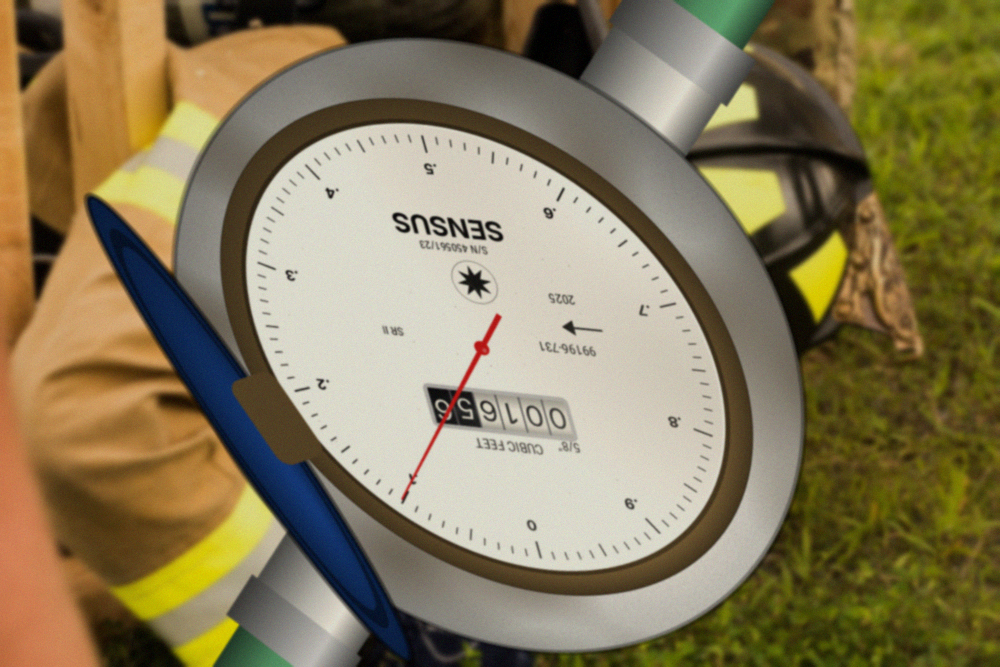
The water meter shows 1656.10 ft³
